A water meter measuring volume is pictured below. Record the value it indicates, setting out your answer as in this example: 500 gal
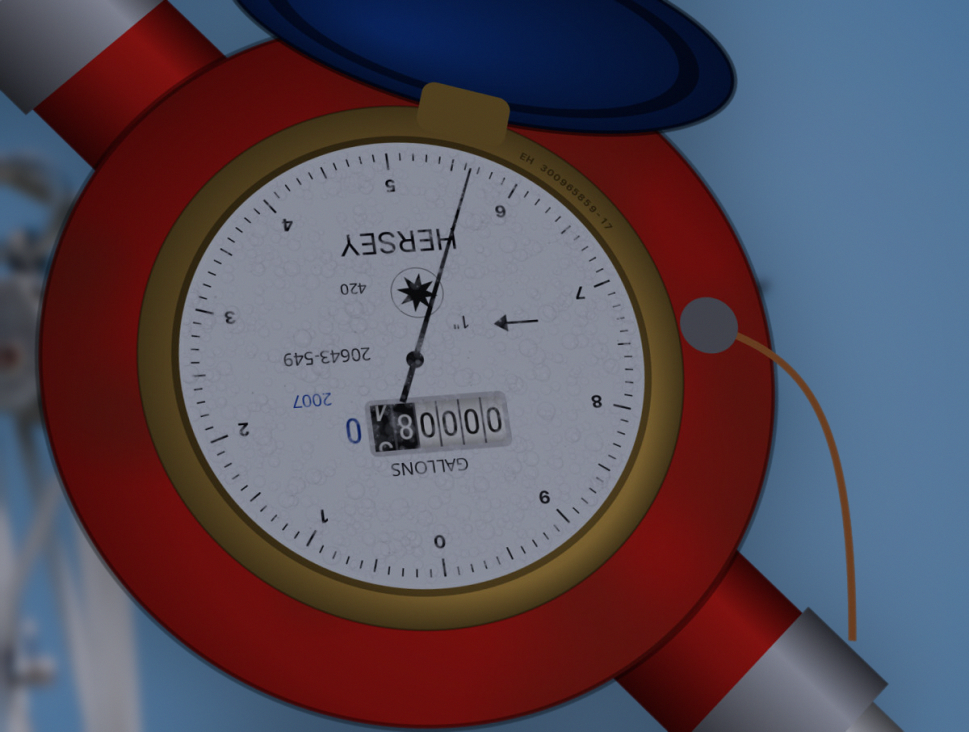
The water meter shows 835.6 gal
